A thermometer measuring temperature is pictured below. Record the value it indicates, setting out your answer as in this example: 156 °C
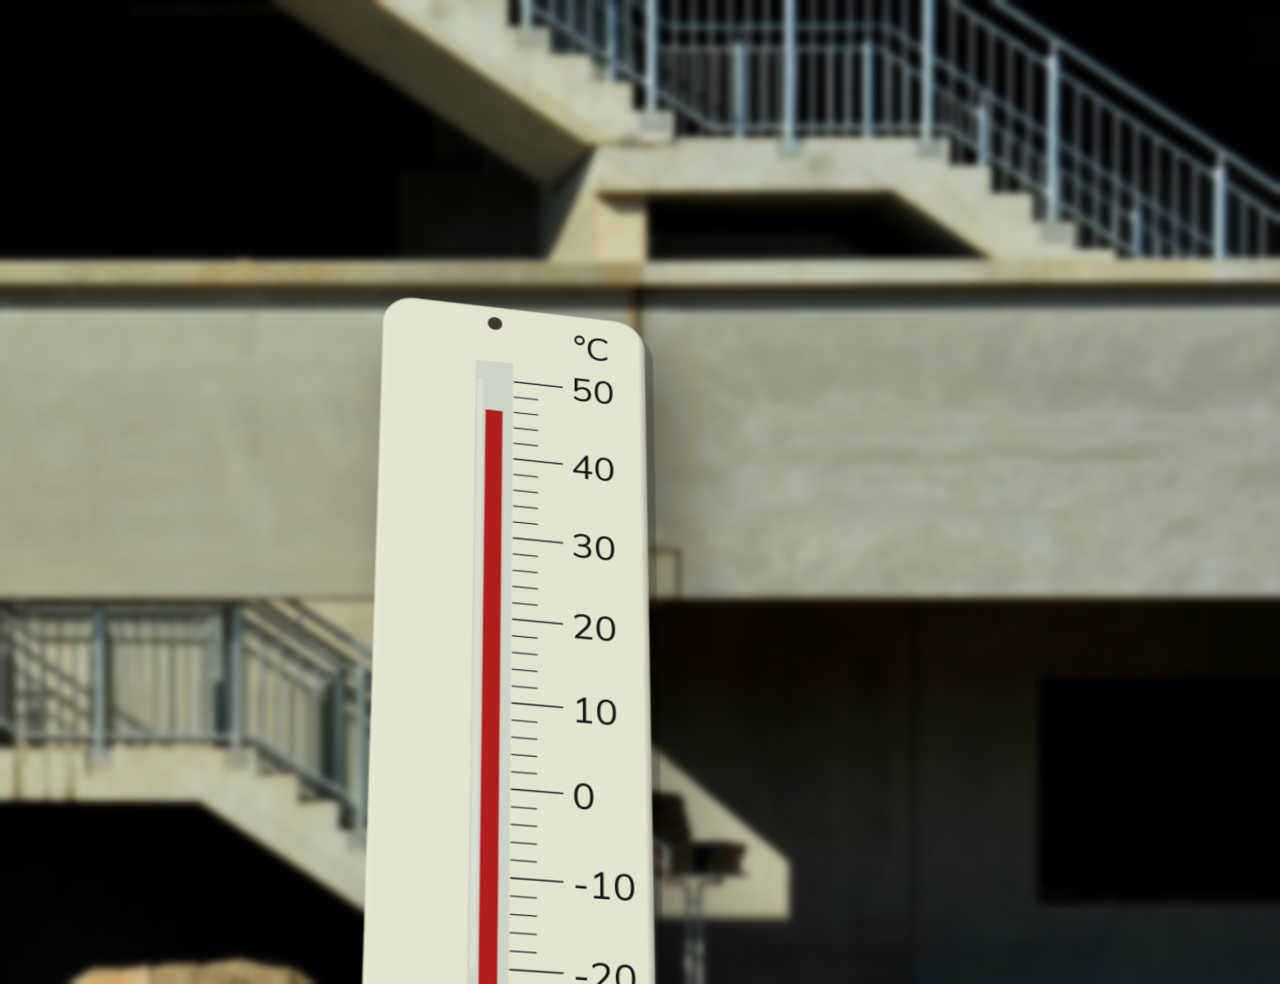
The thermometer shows 46 °C
